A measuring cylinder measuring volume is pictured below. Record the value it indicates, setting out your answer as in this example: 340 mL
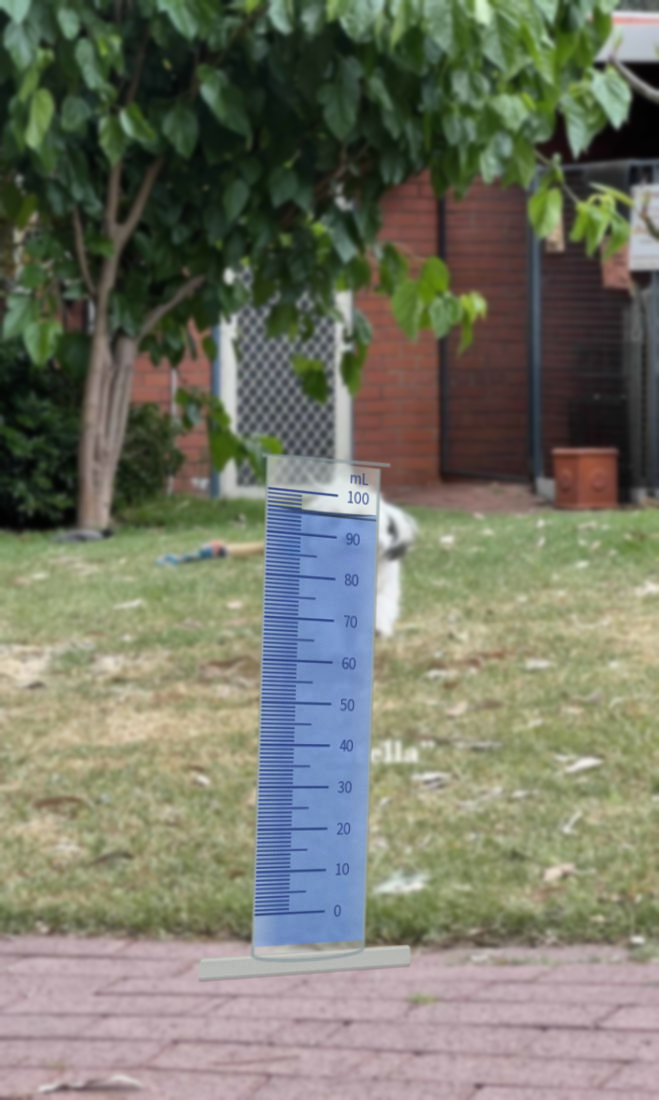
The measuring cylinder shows 95 mL
